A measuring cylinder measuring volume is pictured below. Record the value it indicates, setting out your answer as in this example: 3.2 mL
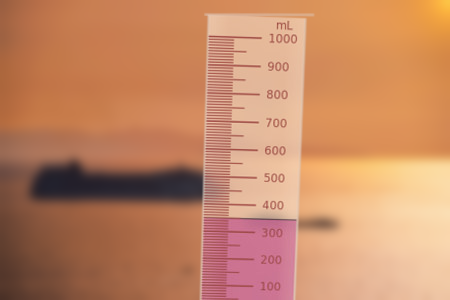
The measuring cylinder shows 350 mL
